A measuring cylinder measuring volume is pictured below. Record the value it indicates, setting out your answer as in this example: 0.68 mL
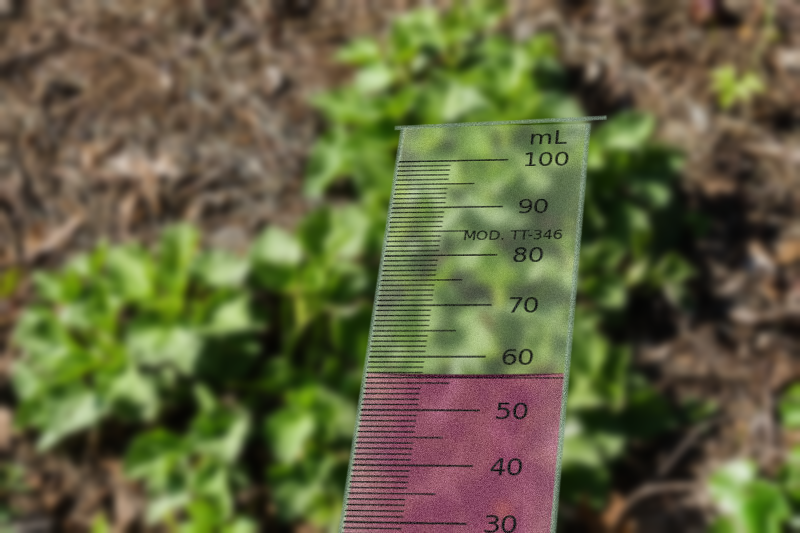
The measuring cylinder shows 56 mL
